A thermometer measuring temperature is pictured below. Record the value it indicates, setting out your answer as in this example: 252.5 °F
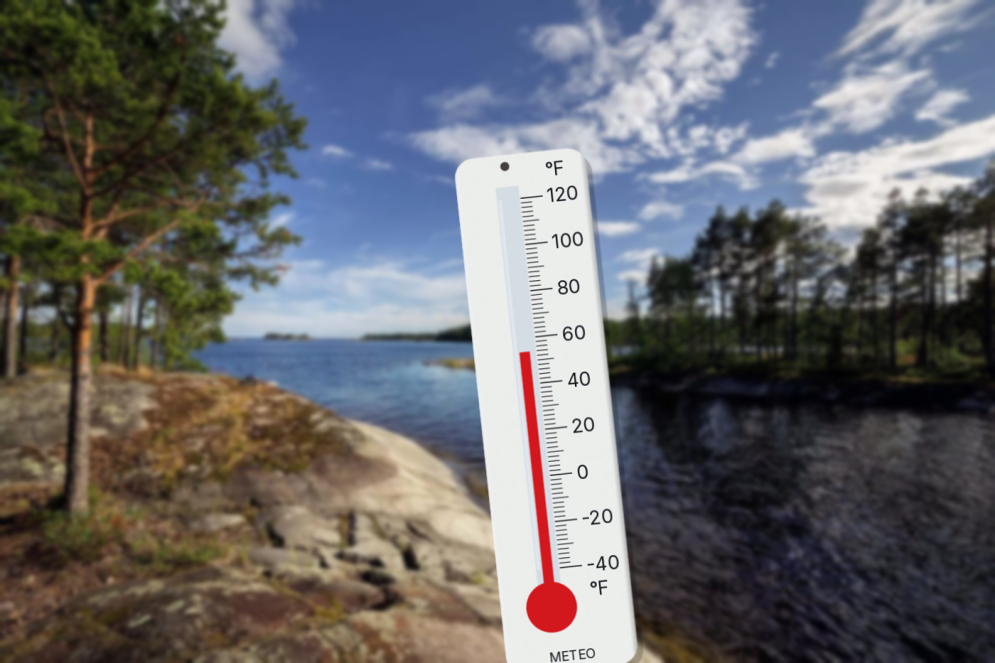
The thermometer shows 54 °F
